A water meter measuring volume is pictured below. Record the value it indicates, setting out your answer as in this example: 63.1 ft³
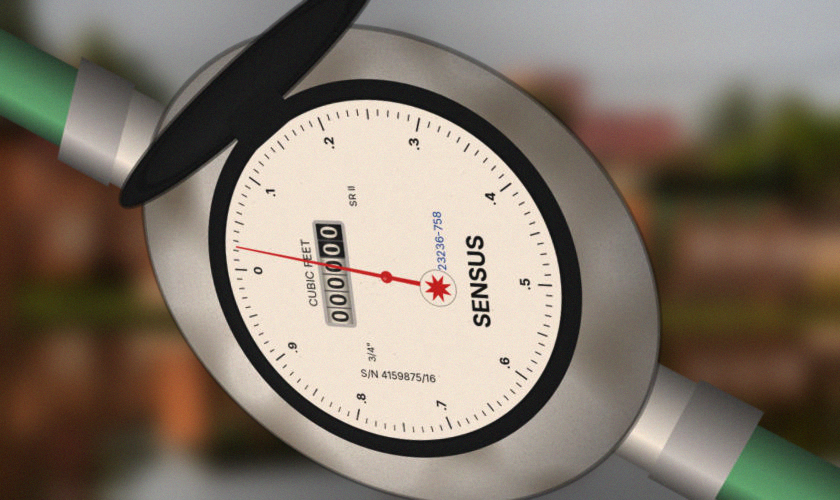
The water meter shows 0.02 ft³
